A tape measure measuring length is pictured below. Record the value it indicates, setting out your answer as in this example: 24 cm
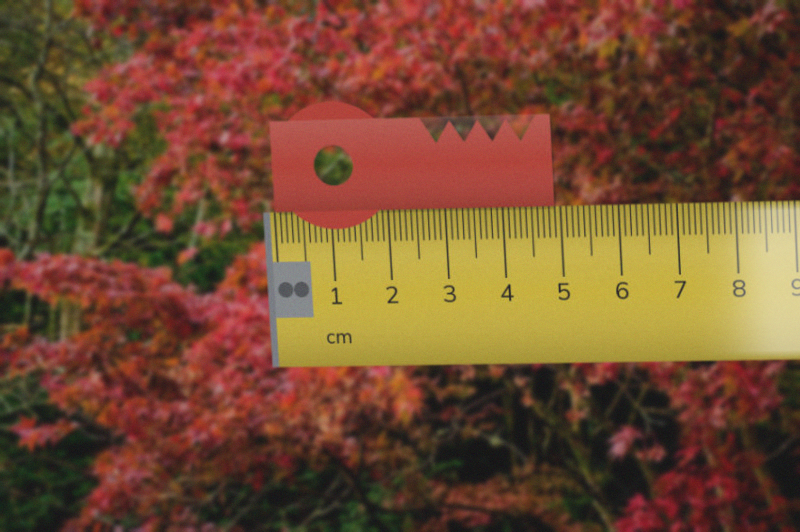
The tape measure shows 4.9 cm
